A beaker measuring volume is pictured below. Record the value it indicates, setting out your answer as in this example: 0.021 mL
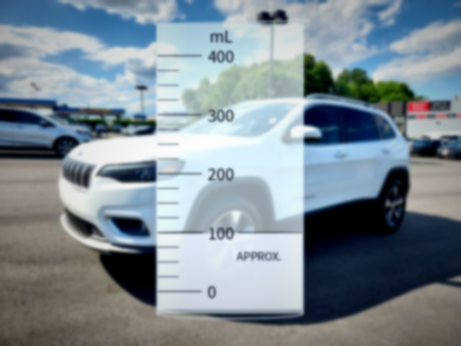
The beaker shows 100 mL
